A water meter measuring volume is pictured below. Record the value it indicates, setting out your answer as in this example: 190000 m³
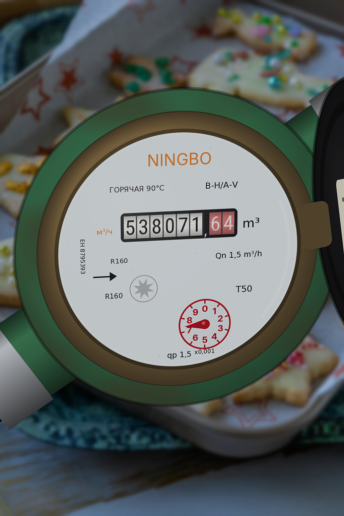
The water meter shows 538071.647 m³
